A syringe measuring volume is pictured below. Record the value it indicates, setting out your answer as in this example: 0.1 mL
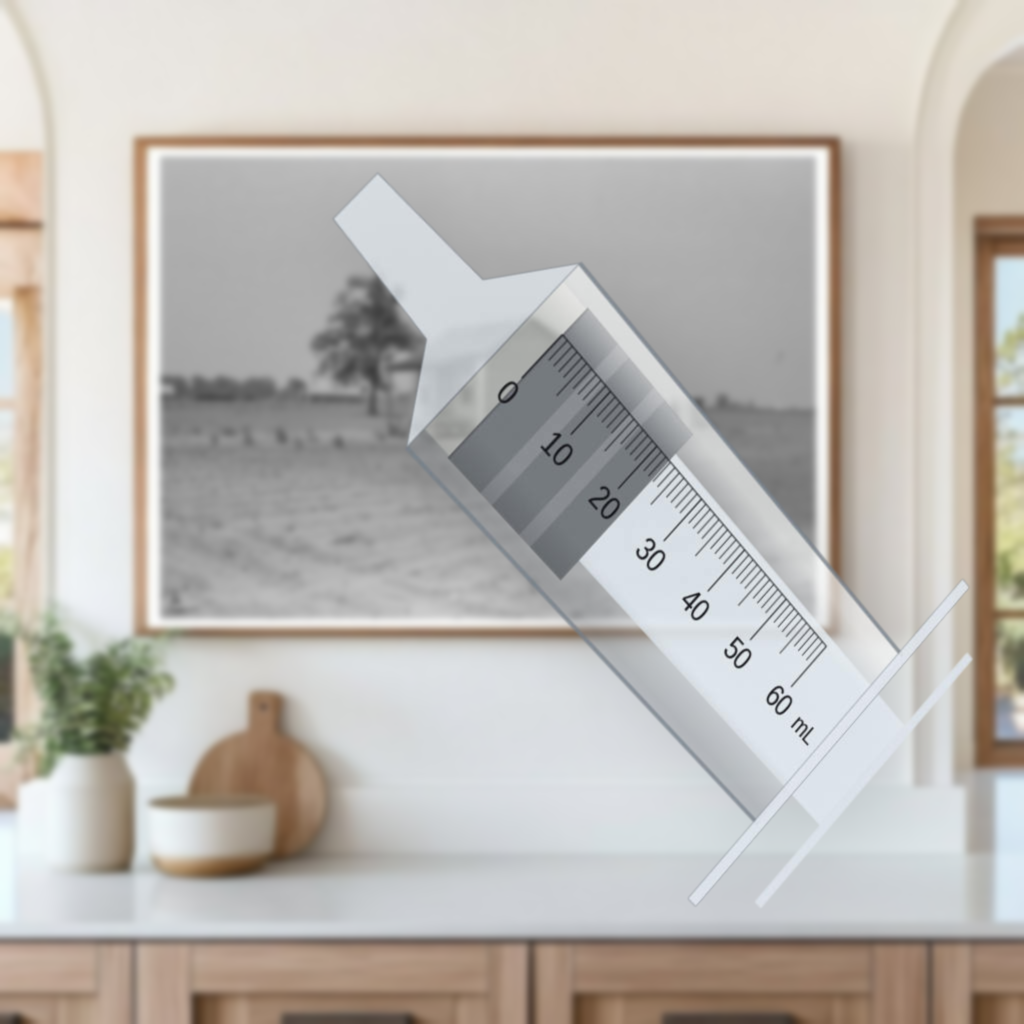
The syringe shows 0 mL
